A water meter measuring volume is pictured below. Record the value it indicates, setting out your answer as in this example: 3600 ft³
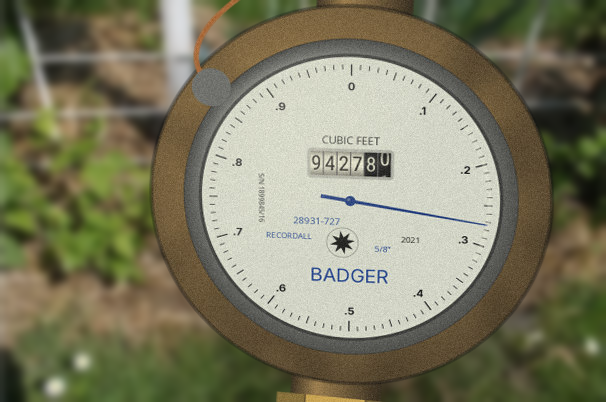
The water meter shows 942780.27 ft³
